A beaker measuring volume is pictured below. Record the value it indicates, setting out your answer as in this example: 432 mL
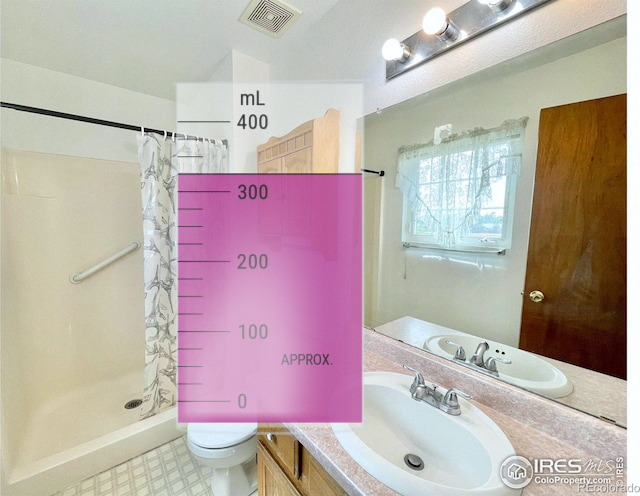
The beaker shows 325 mL
